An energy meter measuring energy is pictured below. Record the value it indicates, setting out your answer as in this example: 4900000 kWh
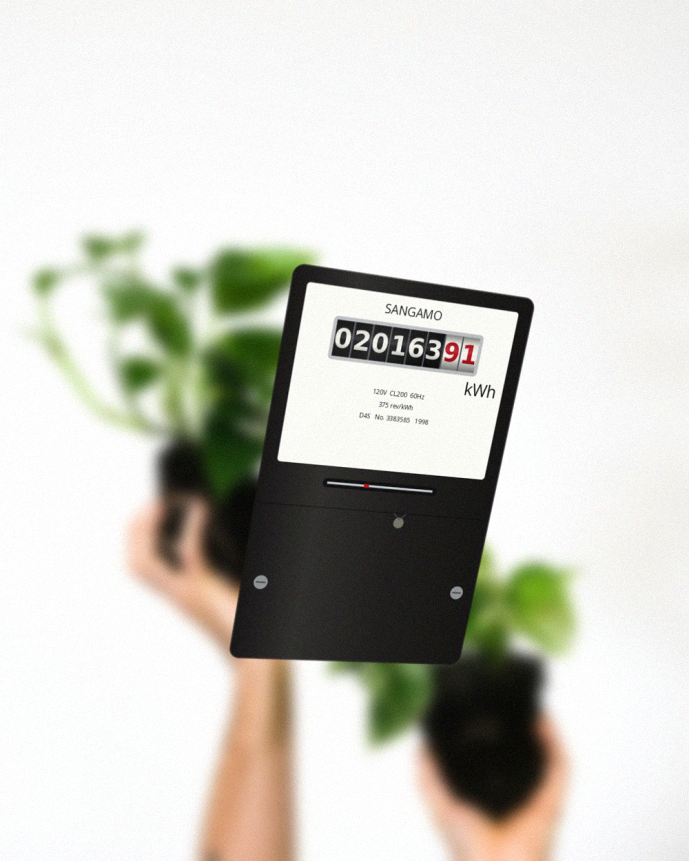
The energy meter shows 20163.91 kWh
